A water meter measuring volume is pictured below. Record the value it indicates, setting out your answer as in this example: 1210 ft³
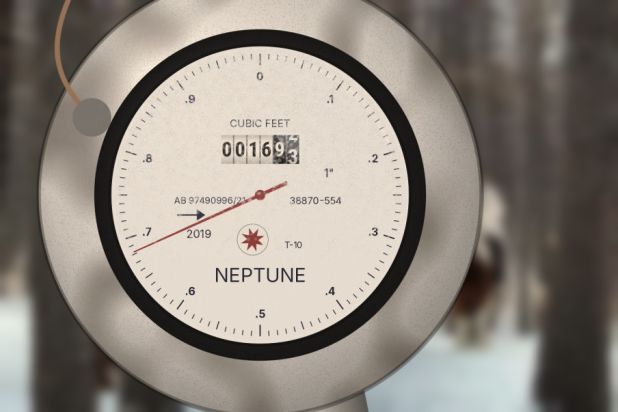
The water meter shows 1692.68 ft³
